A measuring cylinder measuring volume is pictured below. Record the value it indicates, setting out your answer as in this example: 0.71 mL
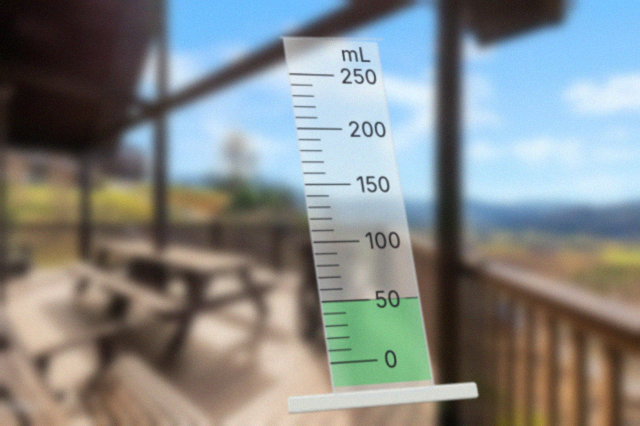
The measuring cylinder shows 50 mL
